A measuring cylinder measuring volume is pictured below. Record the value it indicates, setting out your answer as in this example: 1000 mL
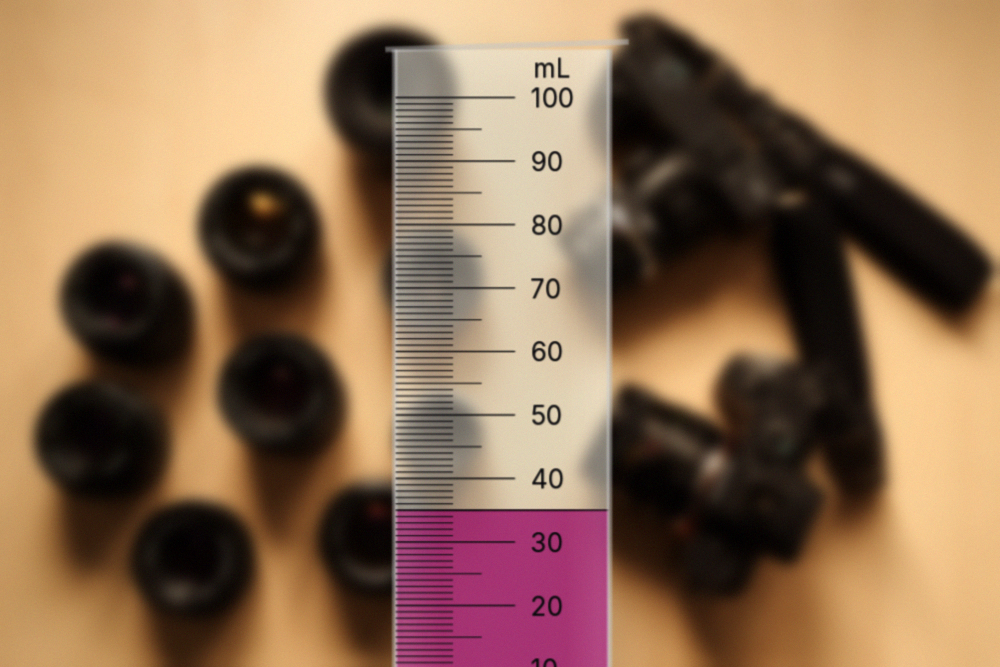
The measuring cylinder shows 35 mL
